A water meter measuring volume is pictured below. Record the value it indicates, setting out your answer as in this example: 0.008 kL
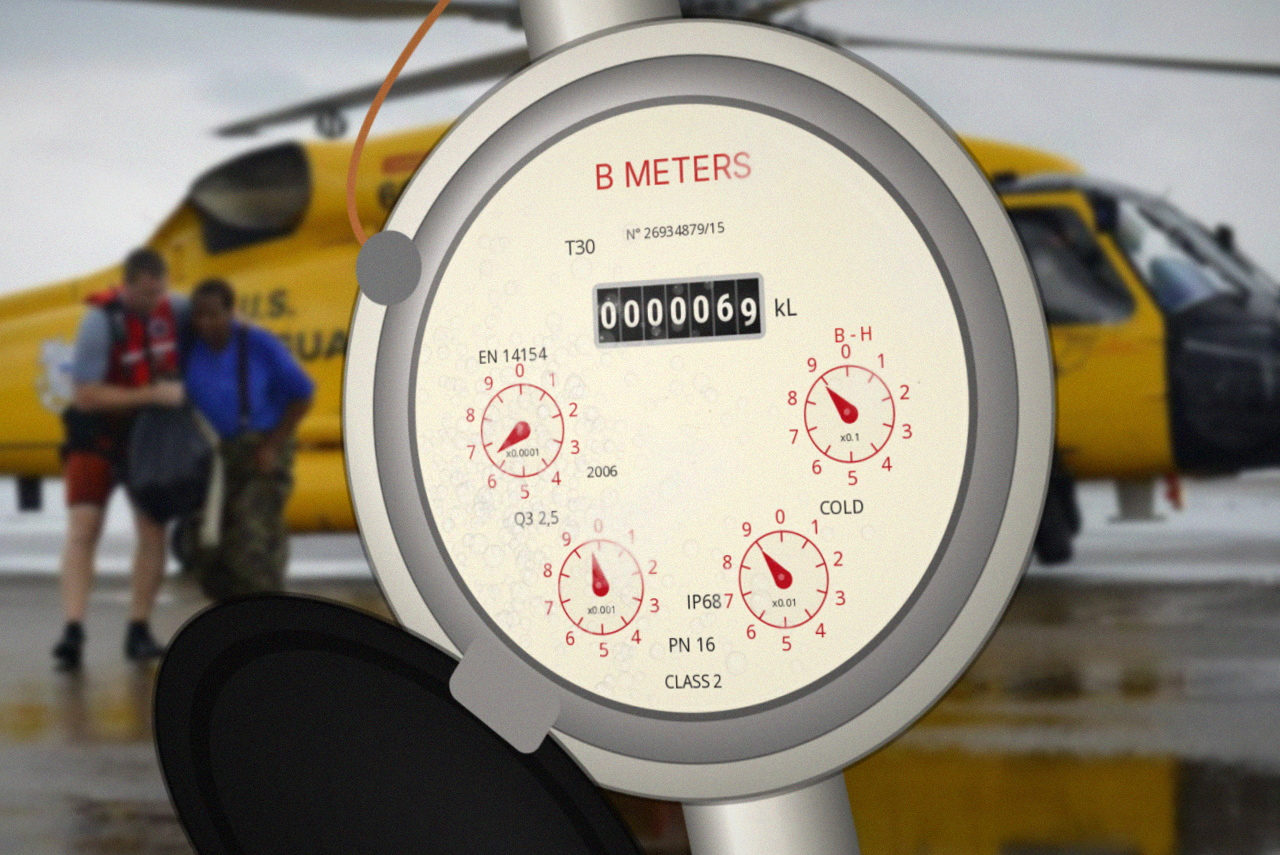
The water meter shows 68.8896 kL
